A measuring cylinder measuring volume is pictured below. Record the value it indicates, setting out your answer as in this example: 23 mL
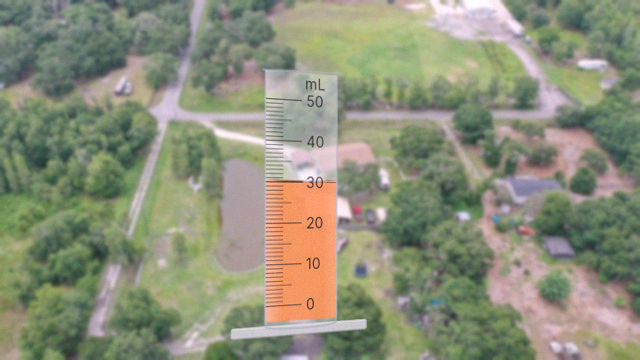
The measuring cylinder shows 30 mL
